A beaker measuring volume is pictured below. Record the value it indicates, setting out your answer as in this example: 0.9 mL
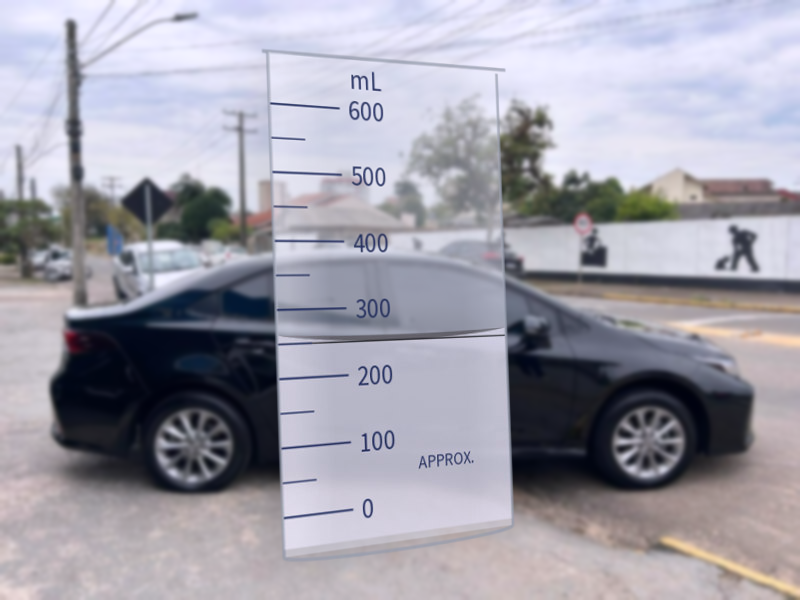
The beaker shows 250 mL
